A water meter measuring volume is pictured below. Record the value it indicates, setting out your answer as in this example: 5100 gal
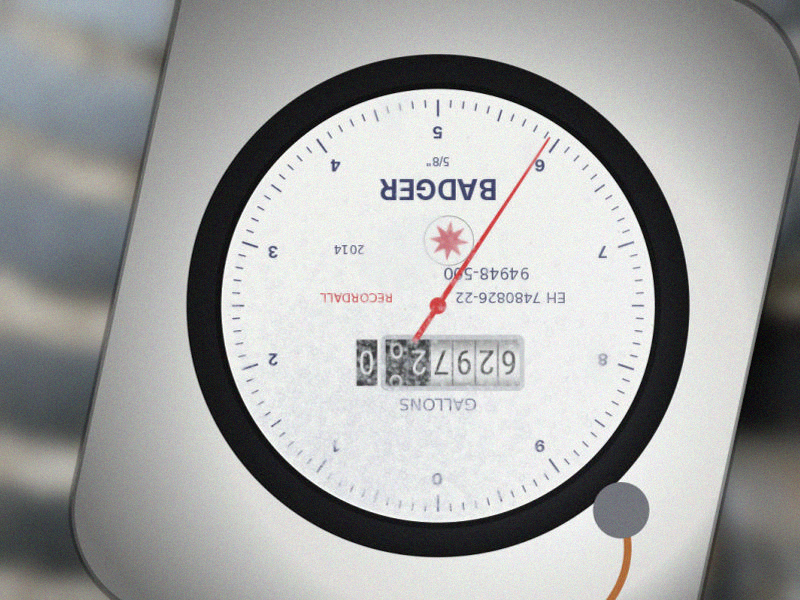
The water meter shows 6297285.9 gal
